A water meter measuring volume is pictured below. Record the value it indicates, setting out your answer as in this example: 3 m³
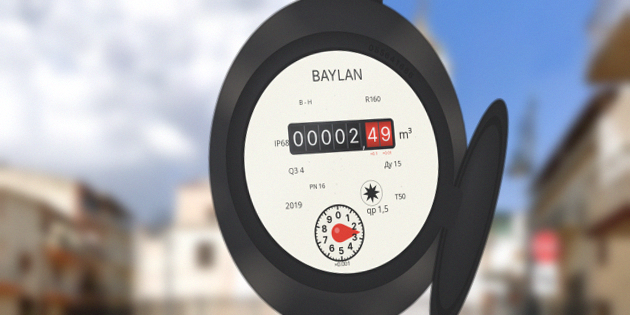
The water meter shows 2.492 m³
